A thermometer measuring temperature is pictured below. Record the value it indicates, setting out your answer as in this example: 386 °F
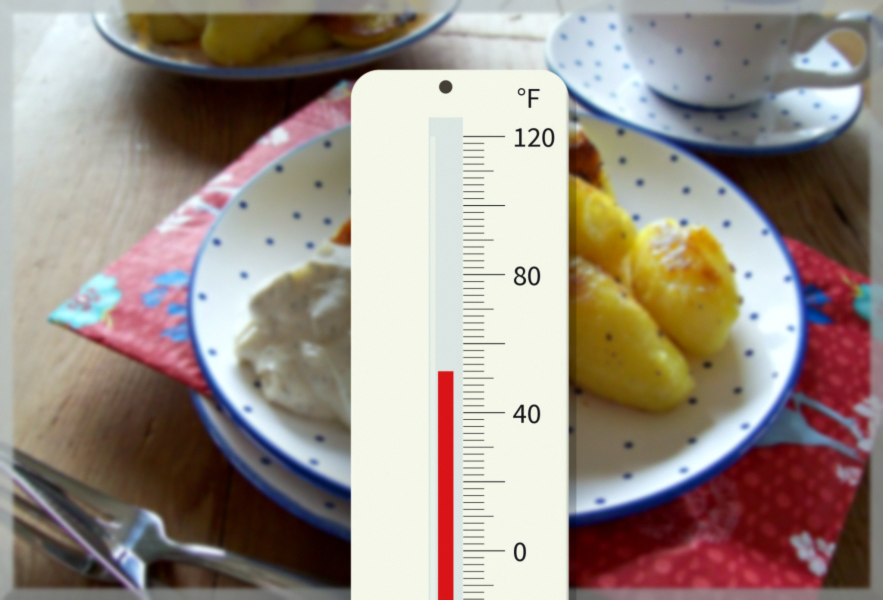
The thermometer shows 52 °F
